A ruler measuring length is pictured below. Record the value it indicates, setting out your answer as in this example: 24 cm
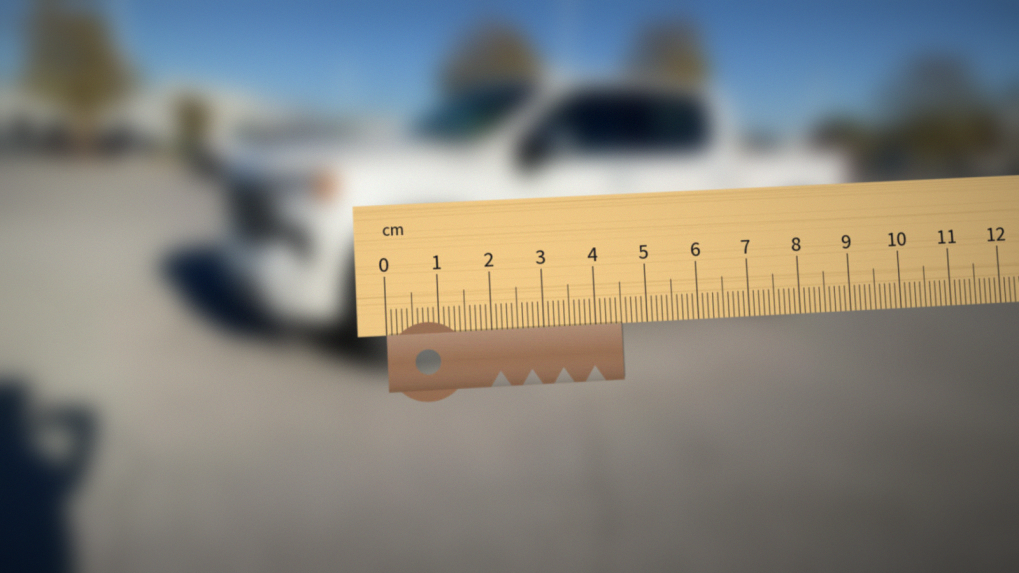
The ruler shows 4.5 cm
